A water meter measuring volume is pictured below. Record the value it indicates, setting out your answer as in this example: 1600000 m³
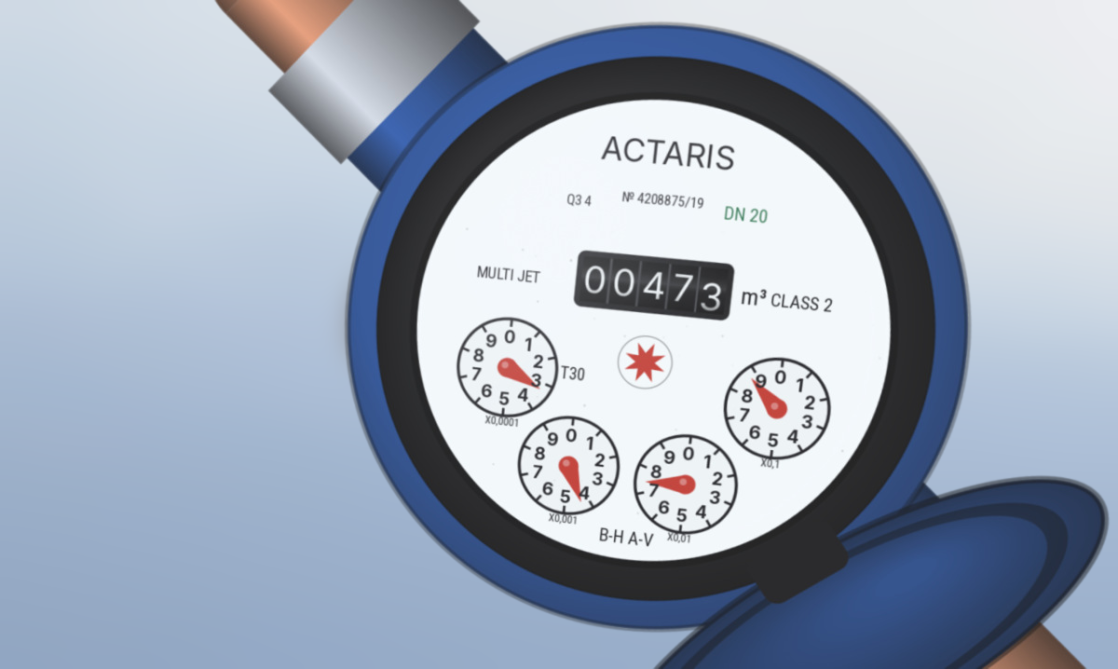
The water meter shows 472.8743 m³
